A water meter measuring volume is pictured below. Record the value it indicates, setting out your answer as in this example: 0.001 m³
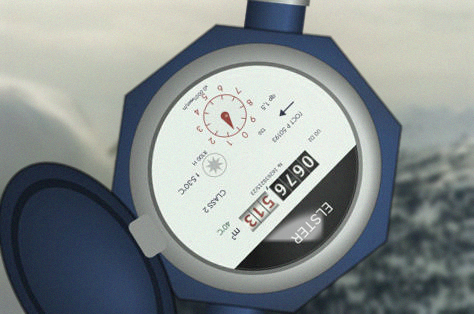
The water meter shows 676.5130 m³
